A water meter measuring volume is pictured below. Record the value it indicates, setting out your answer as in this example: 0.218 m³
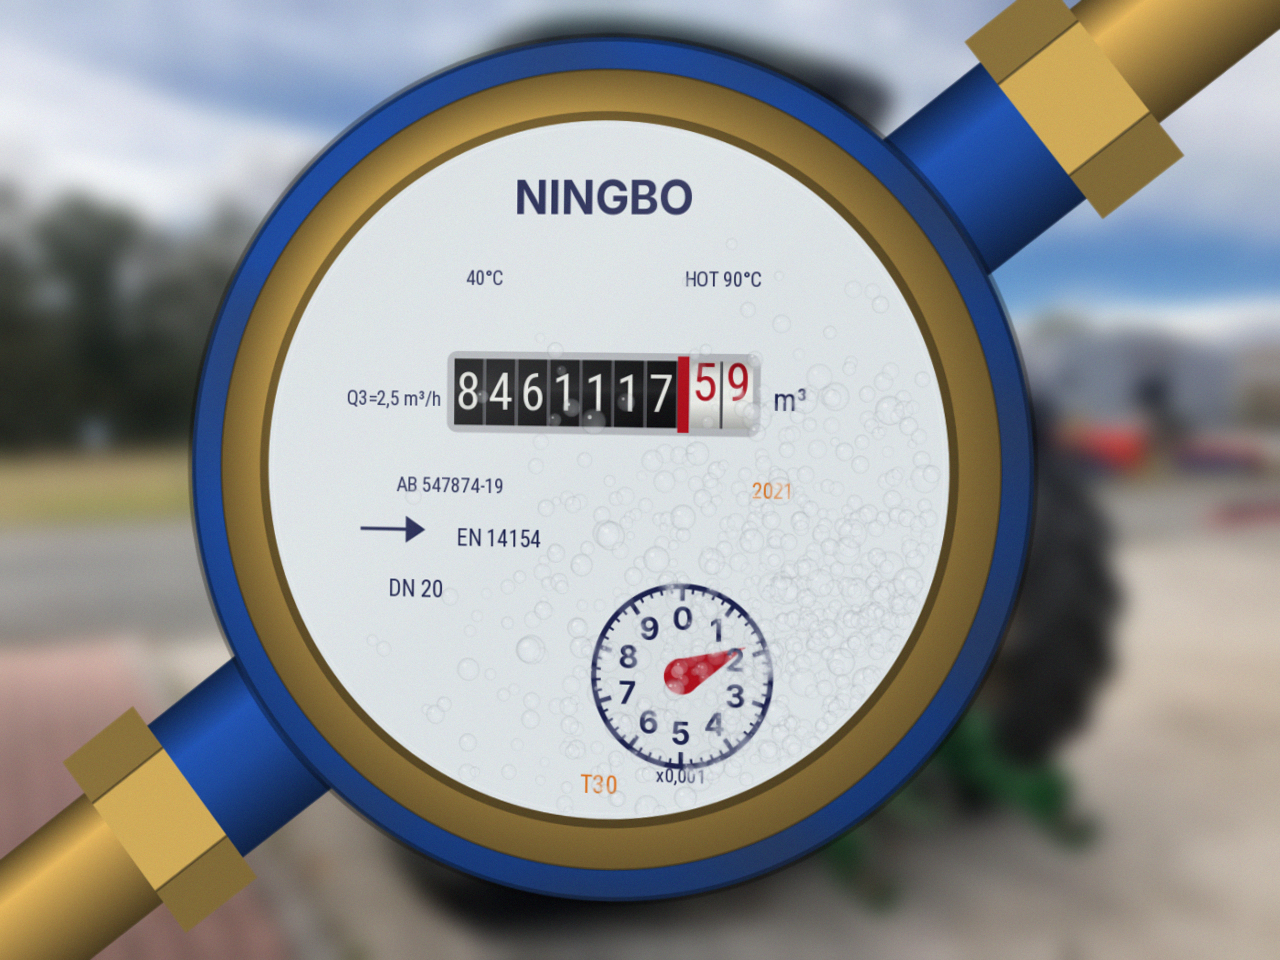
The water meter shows 8461117.591 m³
